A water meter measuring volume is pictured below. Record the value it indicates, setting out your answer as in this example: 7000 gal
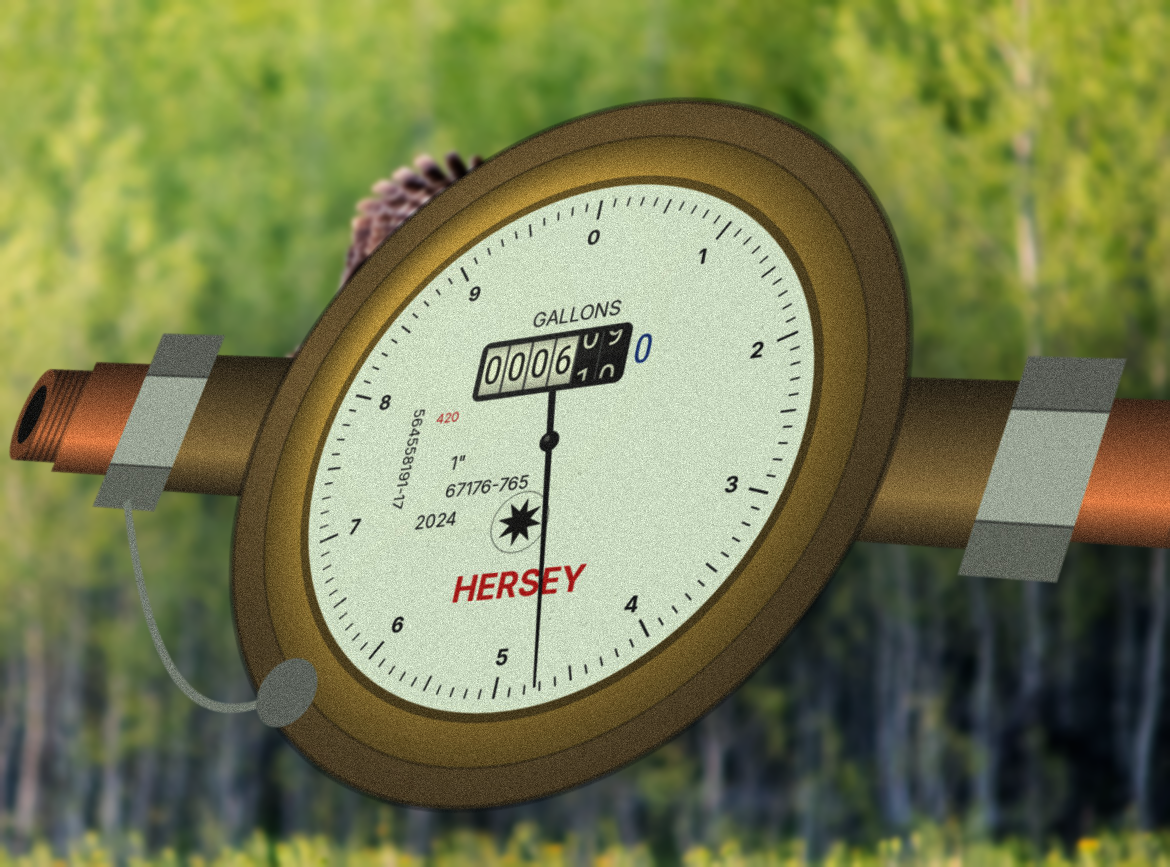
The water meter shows 6094.7 gal
